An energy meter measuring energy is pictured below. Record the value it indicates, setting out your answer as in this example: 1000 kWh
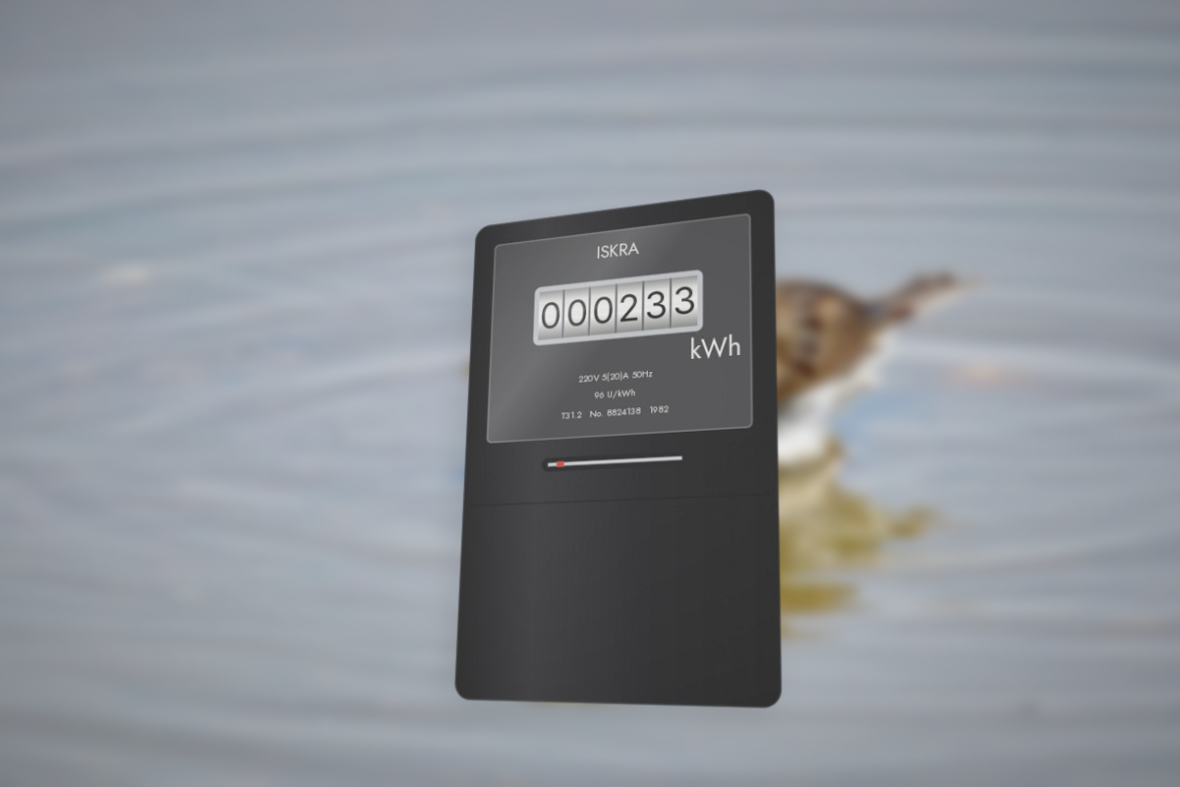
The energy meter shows 233 kWh
